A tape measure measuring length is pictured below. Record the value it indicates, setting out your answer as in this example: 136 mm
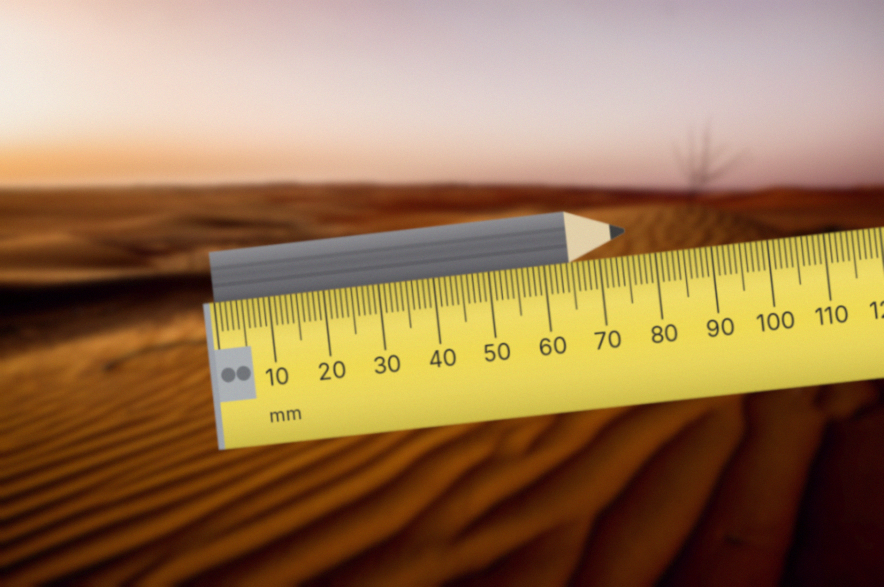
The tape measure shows 75 mm
